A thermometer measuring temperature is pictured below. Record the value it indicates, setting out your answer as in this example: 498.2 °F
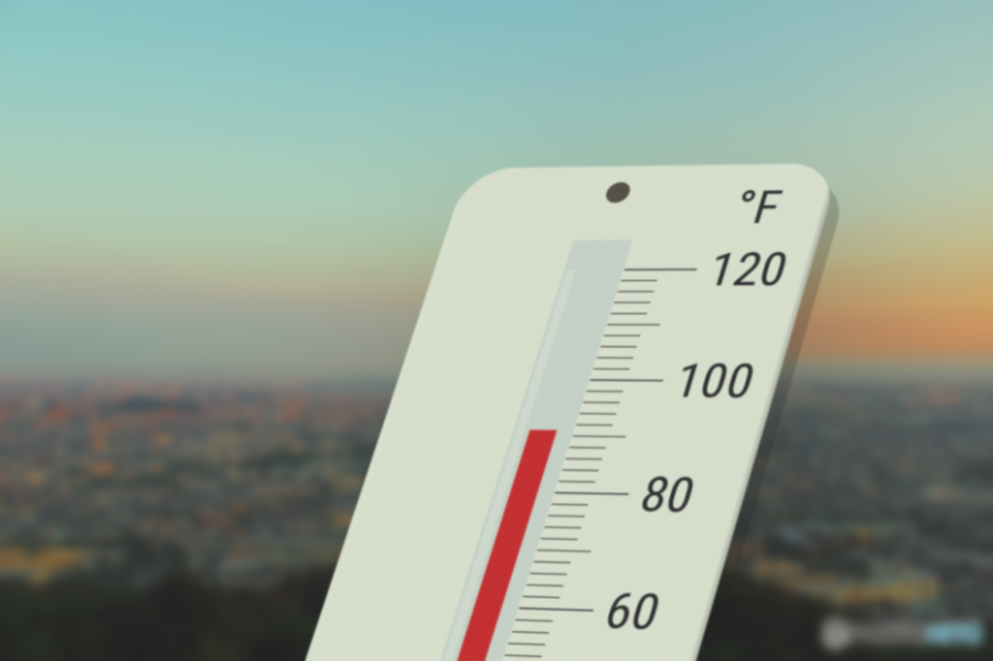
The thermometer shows 91 °F
